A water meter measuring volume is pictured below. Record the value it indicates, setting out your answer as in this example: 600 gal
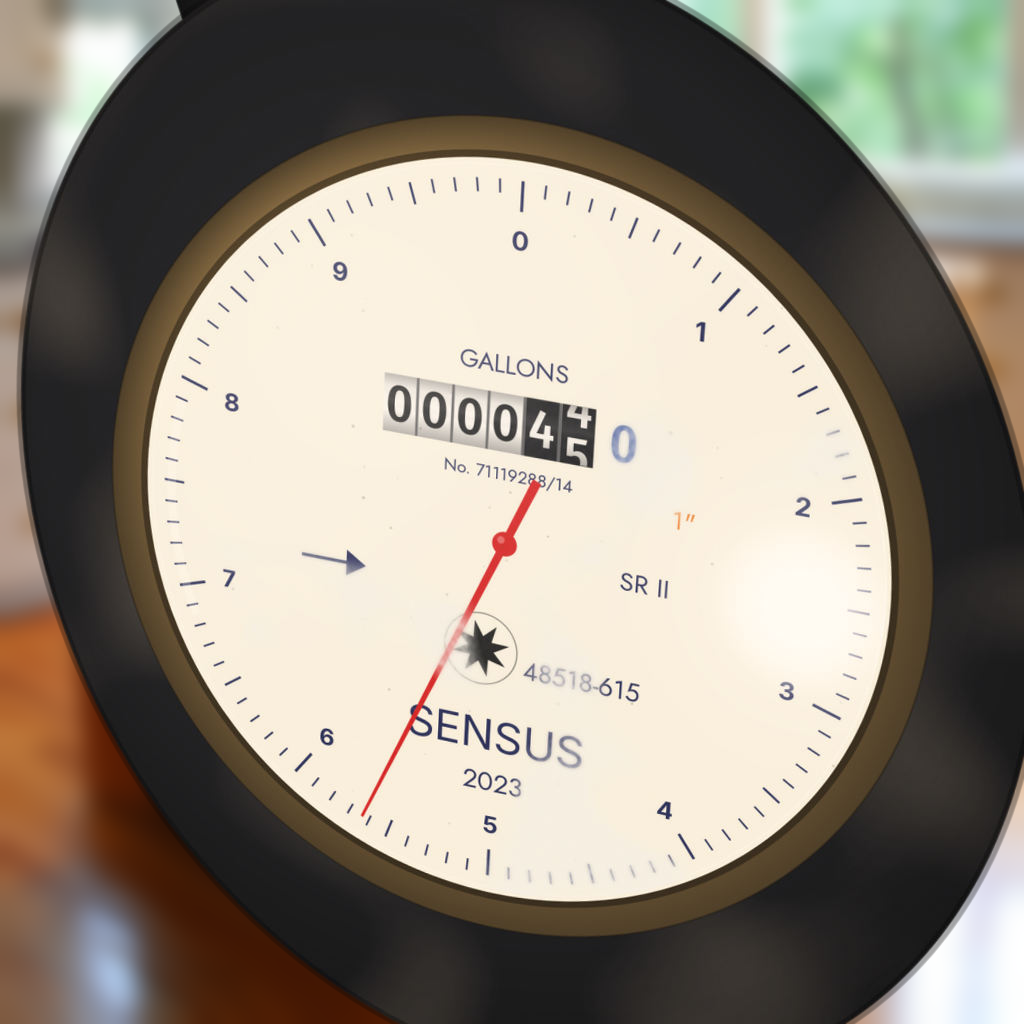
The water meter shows 445.6 gal
